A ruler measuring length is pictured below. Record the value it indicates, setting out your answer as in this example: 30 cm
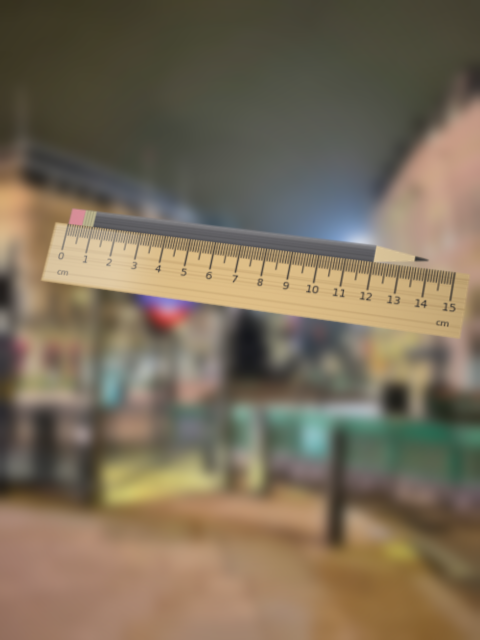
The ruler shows 14 cm
